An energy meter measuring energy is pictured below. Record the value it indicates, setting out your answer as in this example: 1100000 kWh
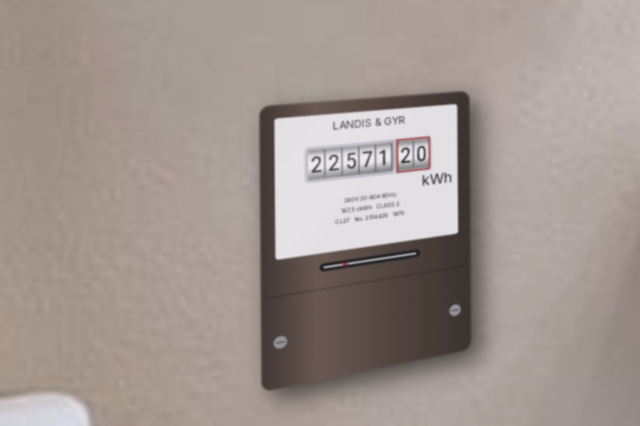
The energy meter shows 22571.20 kWh
